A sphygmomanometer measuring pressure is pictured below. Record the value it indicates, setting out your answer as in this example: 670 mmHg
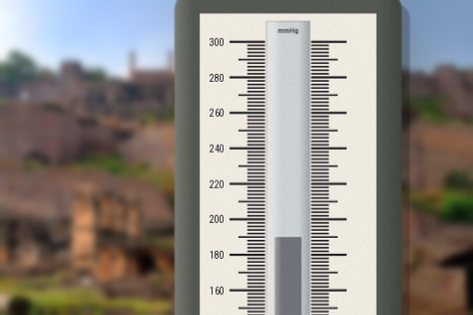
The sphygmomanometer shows 190 mmHg
